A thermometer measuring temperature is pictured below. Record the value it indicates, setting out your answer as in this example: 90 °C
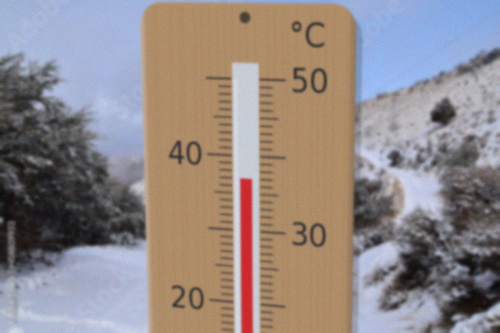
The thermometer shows 37 °C
